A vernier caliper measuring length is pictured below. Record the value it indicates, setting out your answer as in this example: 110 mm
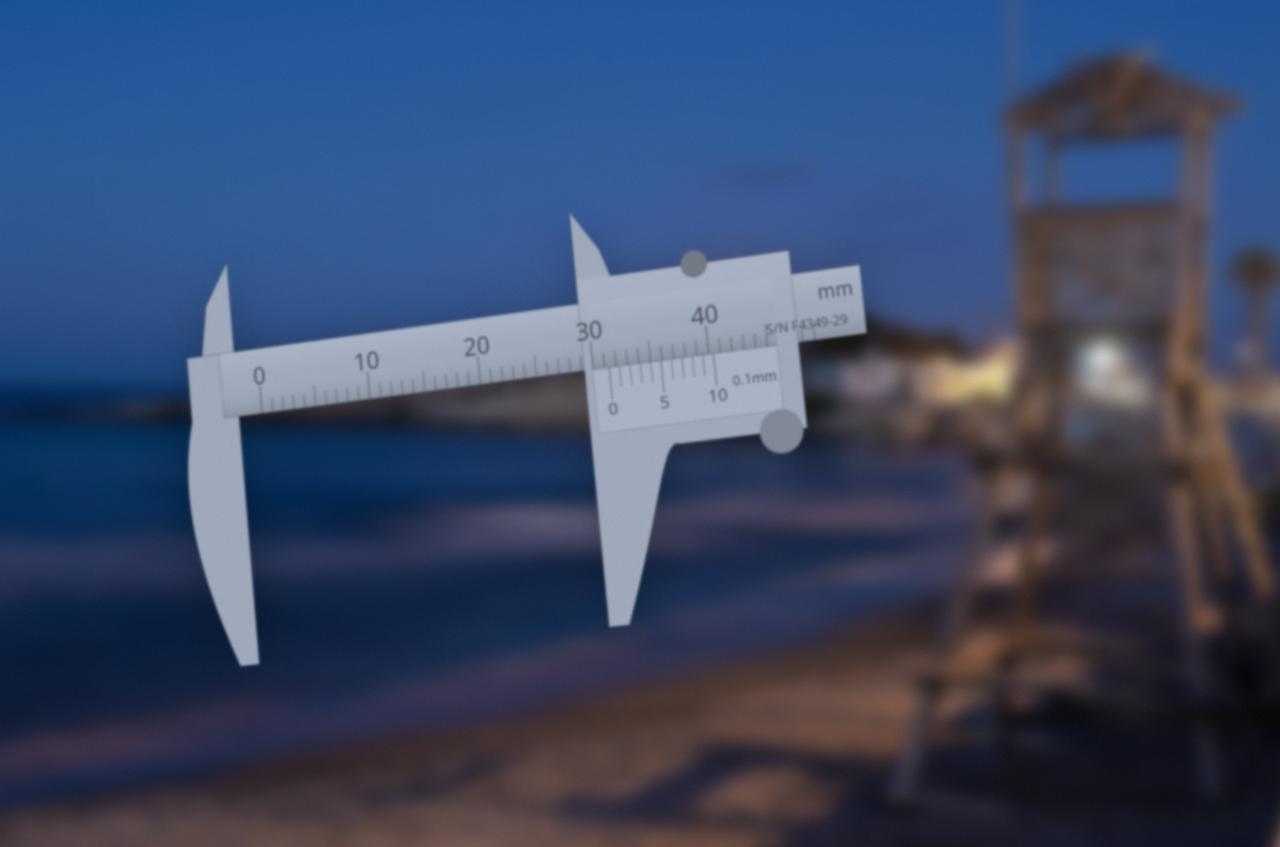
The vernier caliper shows 31.4 mm
